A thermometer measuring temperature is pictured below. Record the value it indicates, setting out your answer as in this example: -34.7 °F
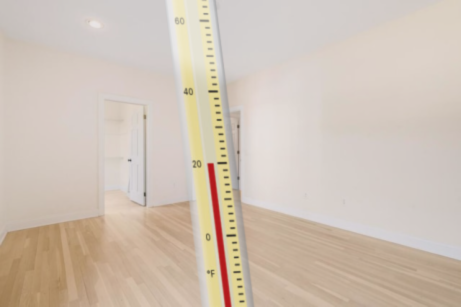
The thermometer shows 20 °F
